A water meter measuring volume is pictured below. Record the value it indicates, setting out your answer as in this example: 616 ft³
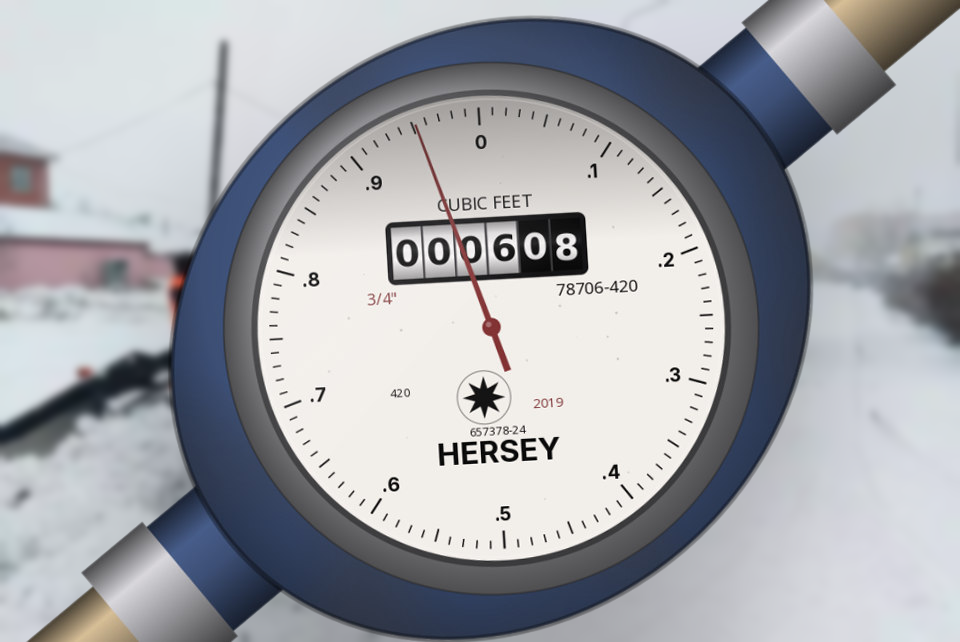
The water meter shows 607.95 ft³
